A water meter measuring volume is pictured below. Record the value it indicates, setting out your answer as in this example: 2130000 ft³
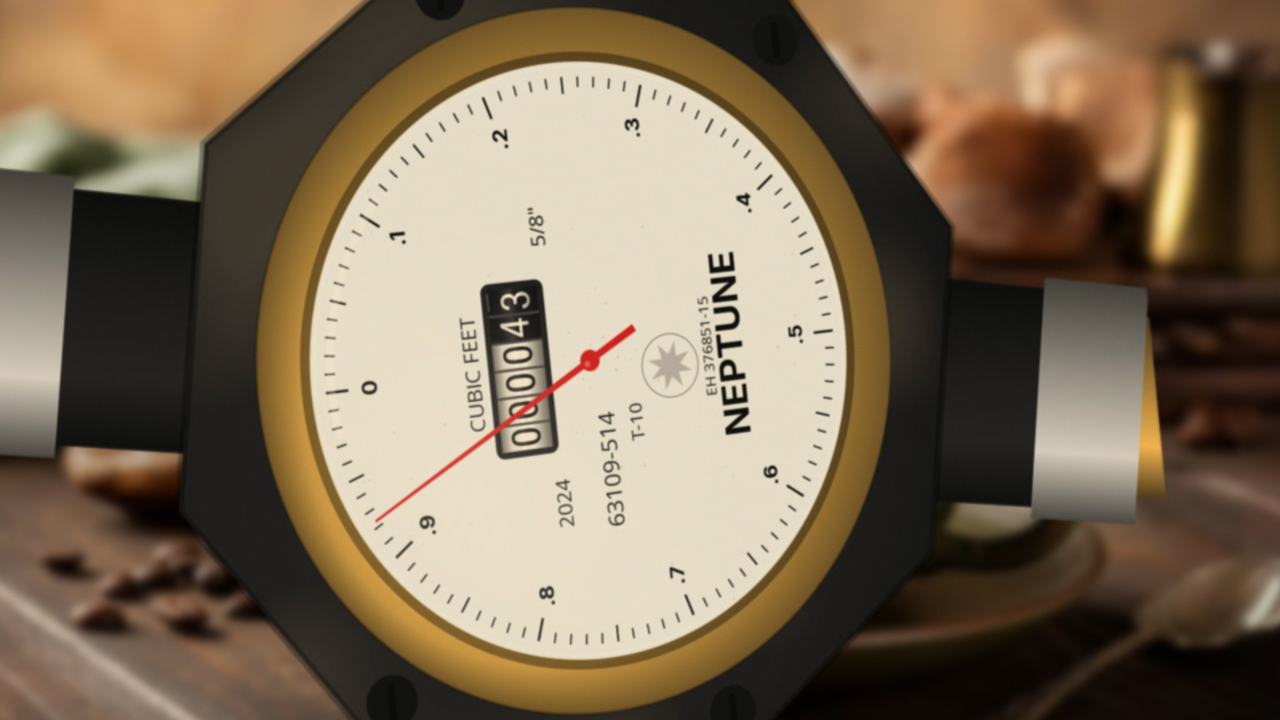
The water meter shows 42.92 ft³
